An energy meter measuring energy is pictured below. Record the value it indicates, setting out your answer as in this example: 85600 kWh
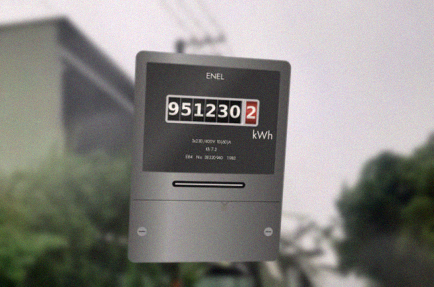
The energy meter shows 951230.2 kWh
